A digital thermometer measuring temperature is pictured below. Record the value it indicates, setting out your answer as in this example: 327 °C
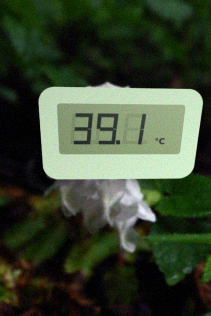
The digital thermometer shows 39.1 °C
